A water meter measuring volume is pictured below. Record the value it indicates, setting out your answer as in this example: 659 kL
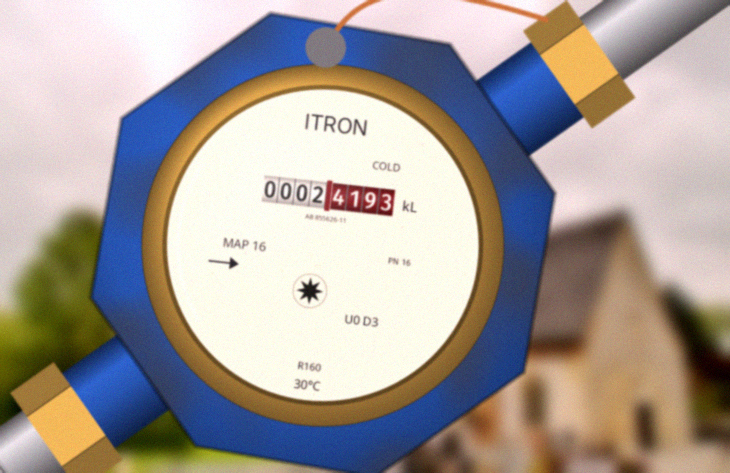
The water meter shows 2.4193 kL
